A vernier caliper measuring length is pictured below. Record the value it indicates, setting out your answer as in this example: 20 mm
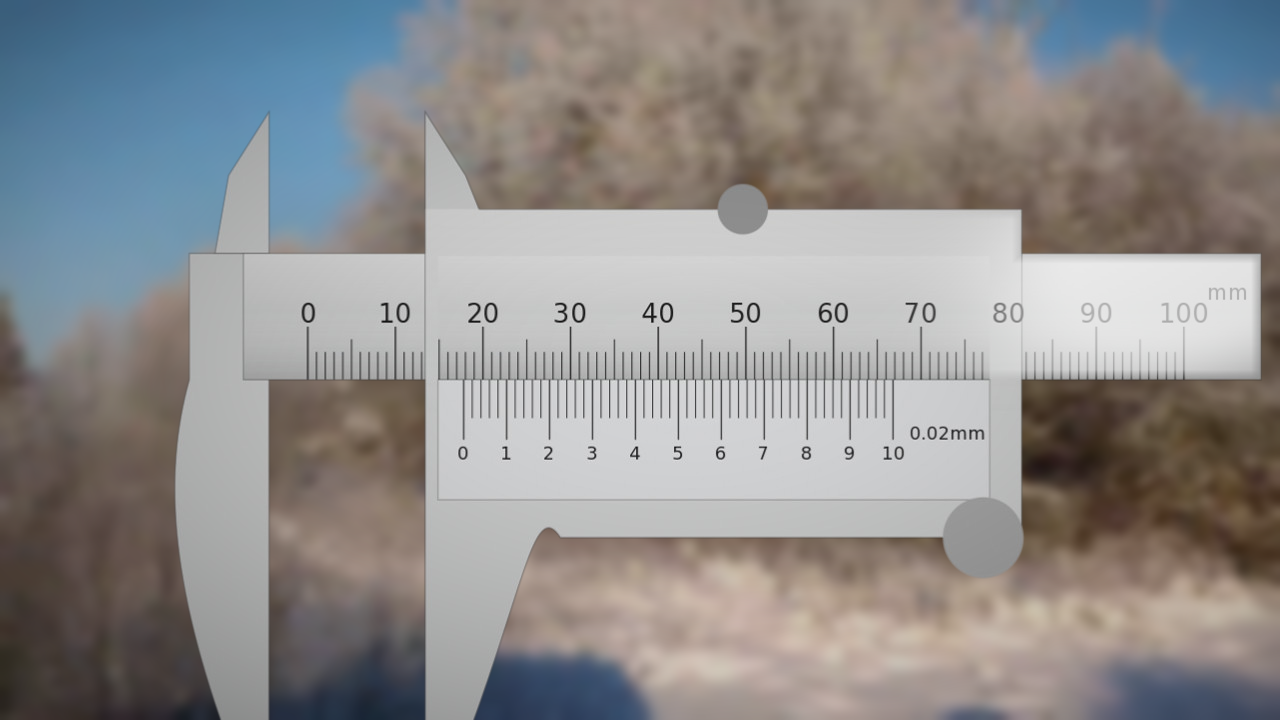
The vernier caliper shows 17.8 mm
